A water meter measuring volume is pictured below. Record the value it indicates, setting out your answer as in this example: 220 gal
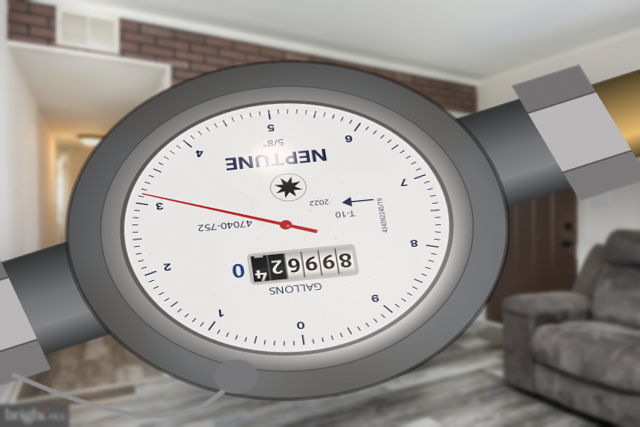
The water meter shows 8996243.1 gal
